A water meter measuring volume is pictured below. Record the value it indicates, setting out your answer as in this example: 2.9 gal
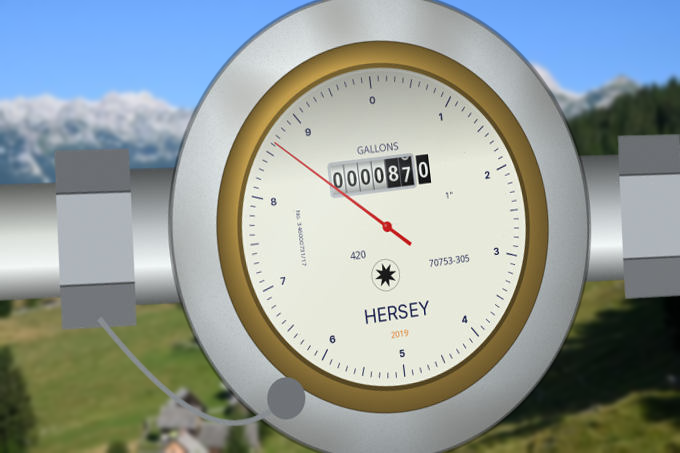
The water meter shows 868.6 gal
